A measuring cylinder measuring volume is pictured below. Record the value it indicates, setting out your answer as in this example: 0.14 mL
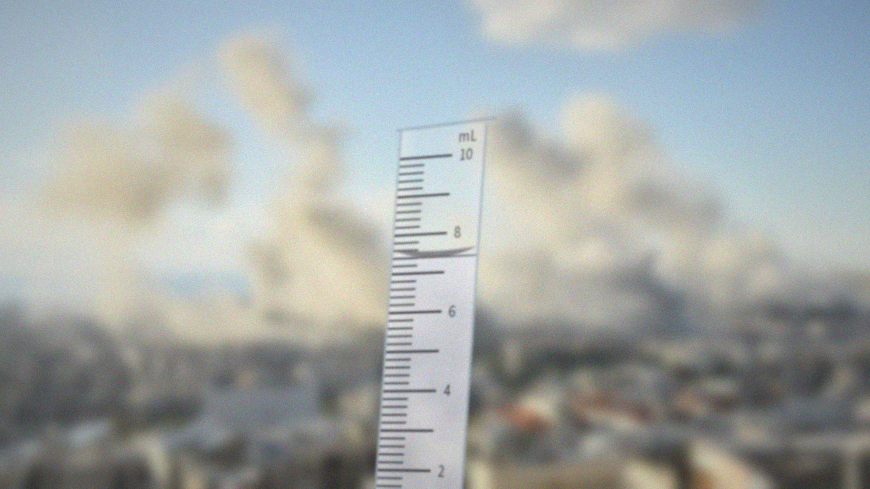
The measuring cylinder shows 7.4 mL
